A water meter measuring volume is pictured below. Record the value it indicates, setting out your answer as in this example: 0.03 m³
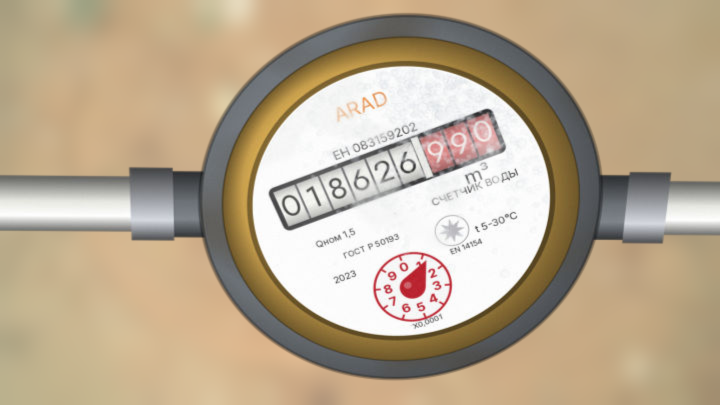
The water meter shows 18626.9901 m³
